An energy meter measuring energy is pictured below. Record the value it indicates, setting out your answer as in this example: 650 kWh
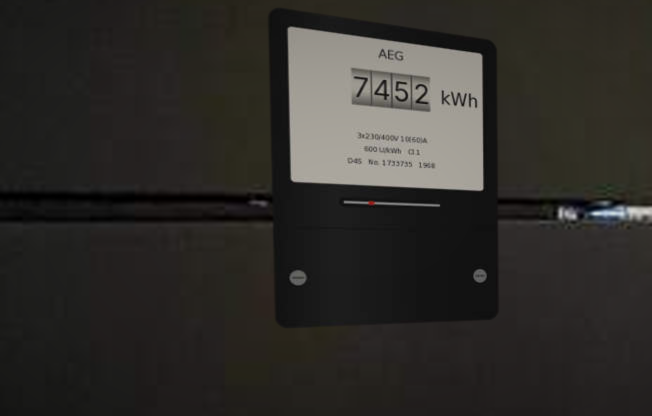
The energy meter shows 7452 kWh
